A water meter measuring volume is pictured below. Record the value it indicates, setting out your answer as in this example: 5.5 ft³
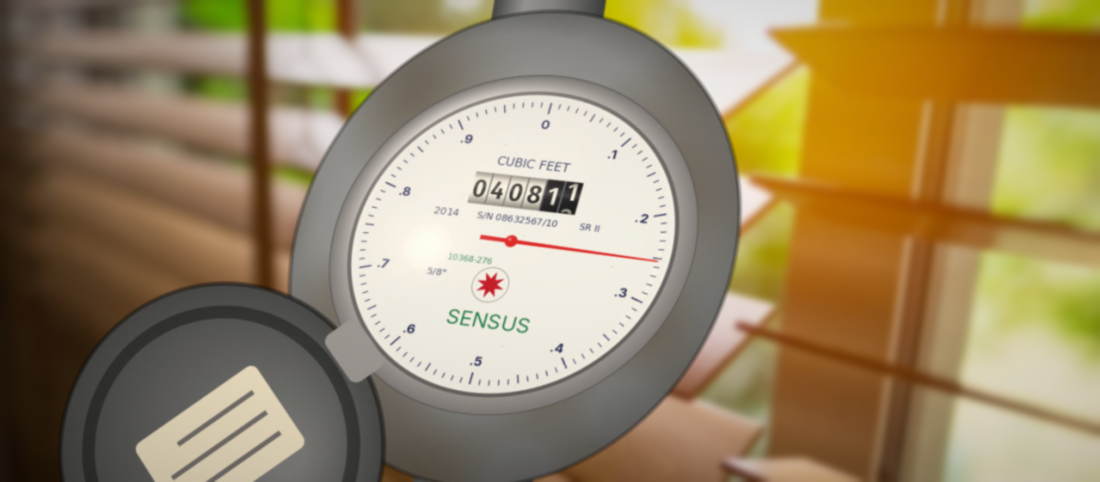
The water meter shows 40811.25 ft³
